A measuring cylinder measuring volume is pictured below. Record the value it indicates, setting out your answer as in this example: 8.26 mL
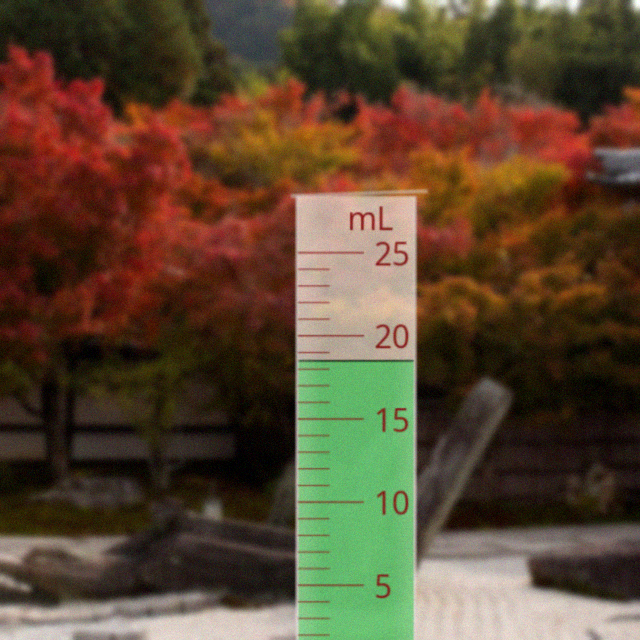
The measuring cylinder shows 18.5 mL
